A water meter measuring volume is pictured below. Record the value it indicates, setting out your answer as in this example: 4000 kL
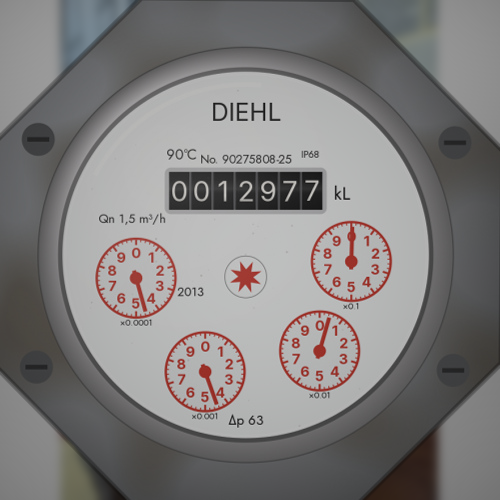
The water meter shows 12977.0044 kL
